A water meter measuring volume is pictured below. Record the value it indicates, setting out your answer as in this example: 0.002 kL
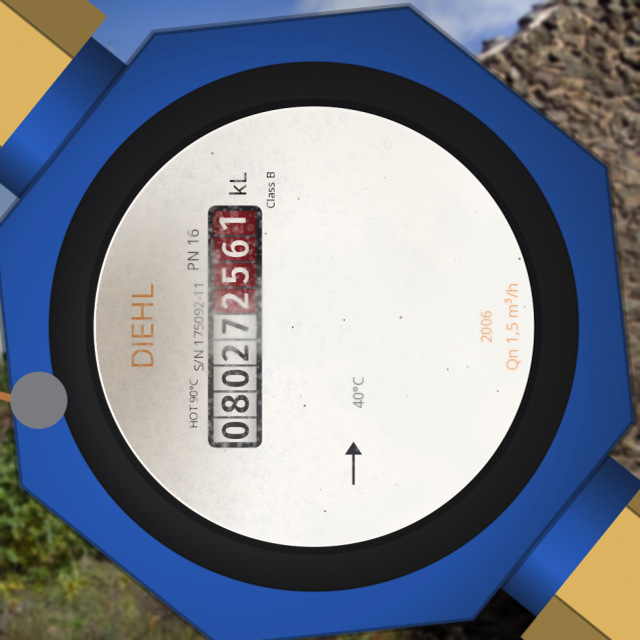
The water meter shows 8027.2561 kL
